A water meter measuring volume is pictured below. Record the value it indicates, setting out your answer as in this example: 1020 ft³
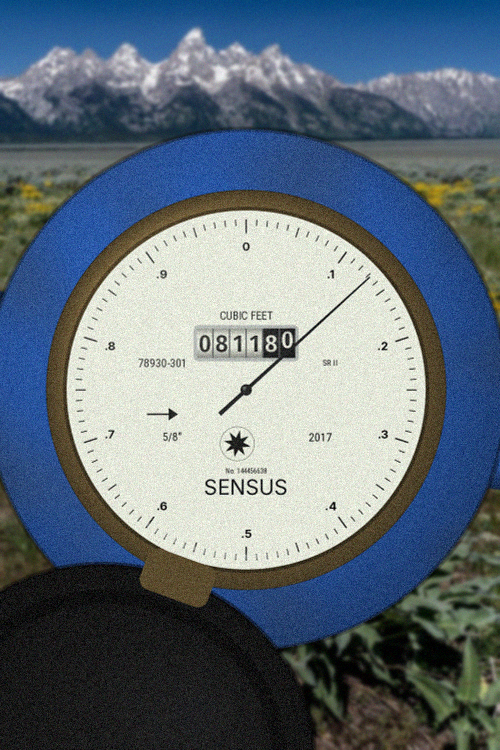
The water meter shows 81180.13 ft³
